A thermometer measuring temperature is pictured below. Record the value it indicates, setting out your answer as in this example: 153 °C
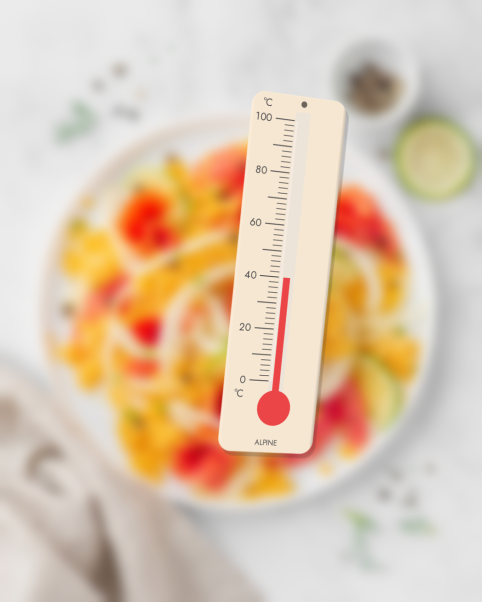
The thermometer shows 40 °C
